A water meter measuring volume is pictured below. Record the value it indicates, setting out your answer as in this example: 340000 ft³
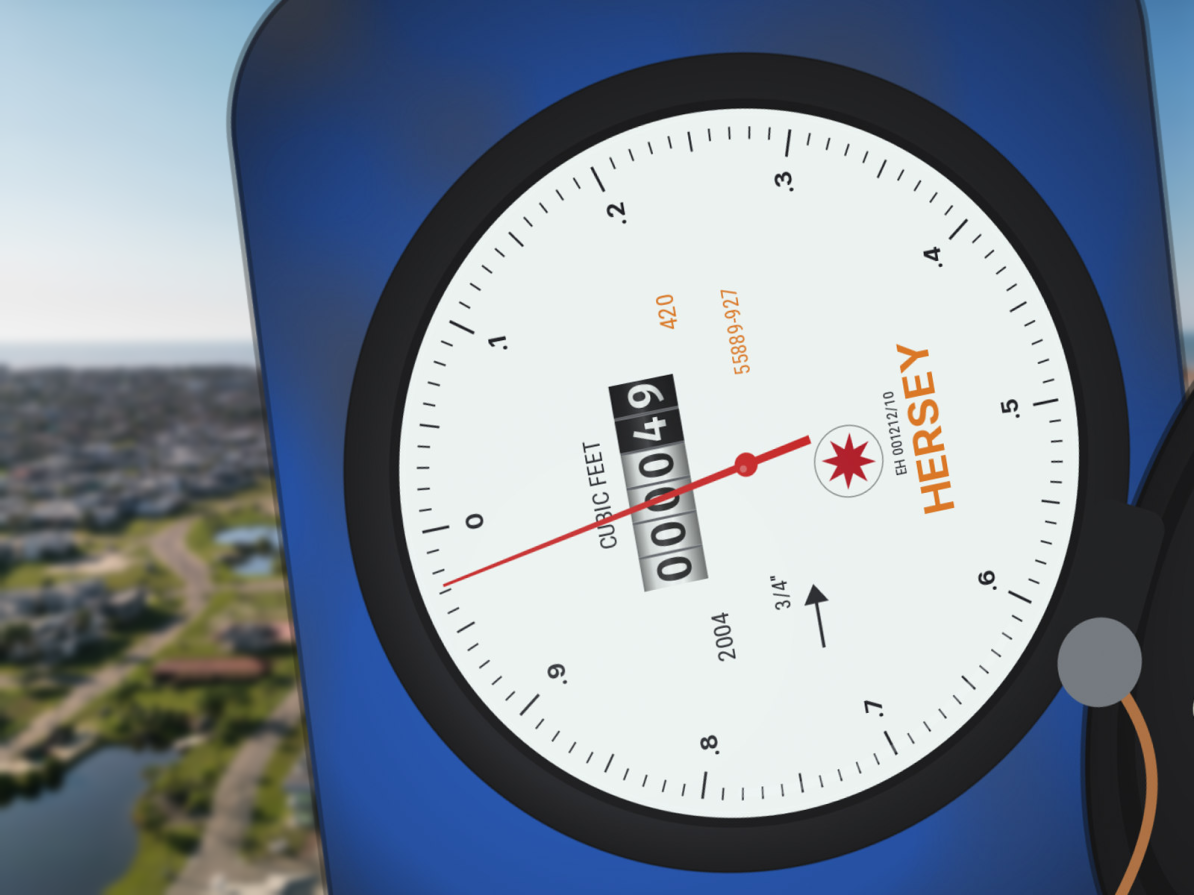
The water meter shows 48.97 ft³
